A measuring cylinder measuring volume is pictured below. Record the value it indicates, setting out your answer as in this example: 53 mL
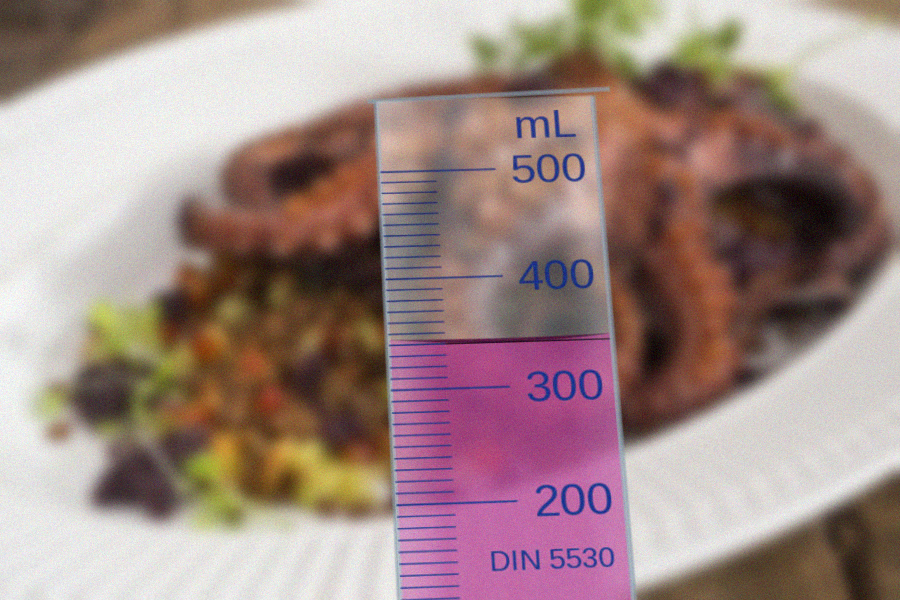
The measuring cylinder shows 340 mL
